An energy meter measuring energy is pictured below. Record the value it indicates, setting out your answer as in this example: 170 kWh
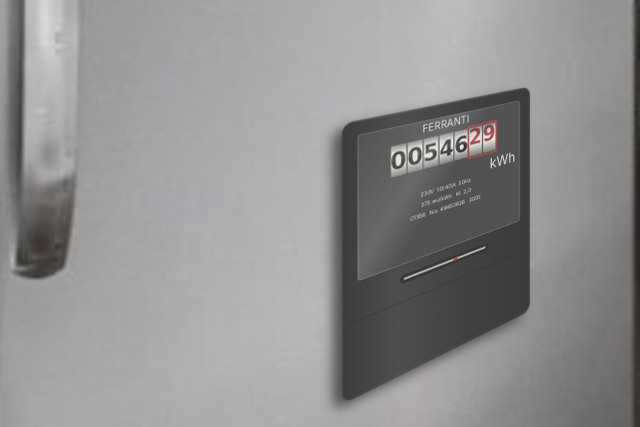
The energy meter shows 546.29 kWh
